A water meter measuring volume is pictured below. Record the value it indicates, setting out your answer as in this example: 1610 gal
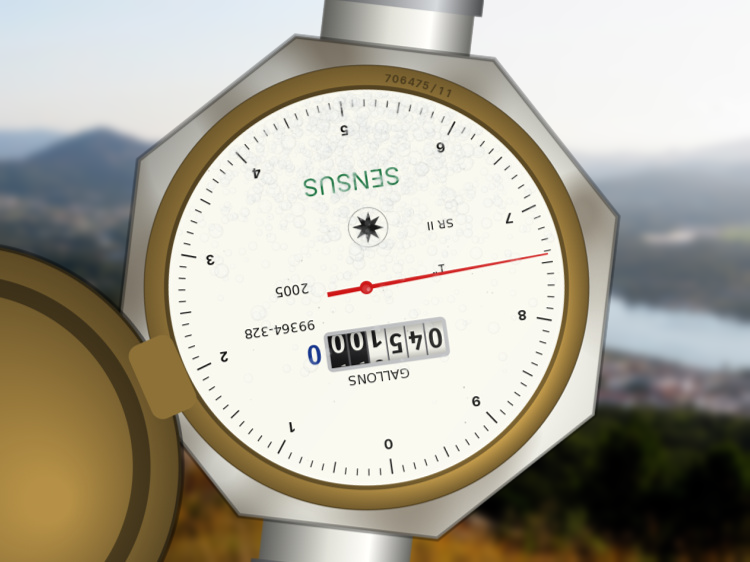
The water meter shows 450997.4 gal
